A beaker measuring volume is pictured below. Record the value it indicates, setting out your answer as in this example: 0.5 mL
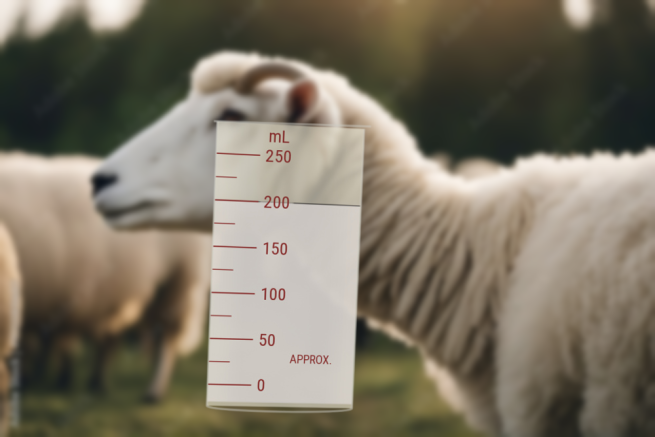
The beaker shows 200 mL
